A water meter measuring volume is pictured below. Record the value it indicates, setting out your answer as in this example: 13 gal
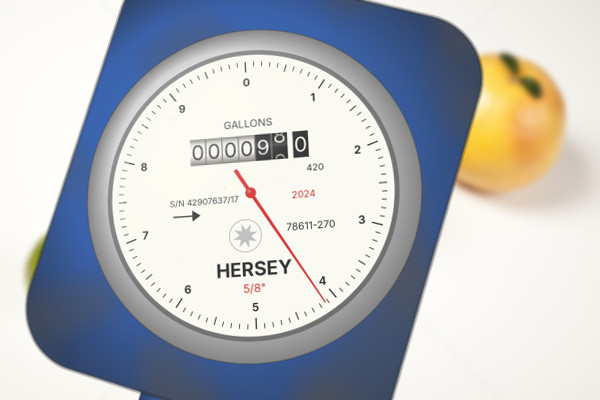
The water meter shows 984.1 gal
